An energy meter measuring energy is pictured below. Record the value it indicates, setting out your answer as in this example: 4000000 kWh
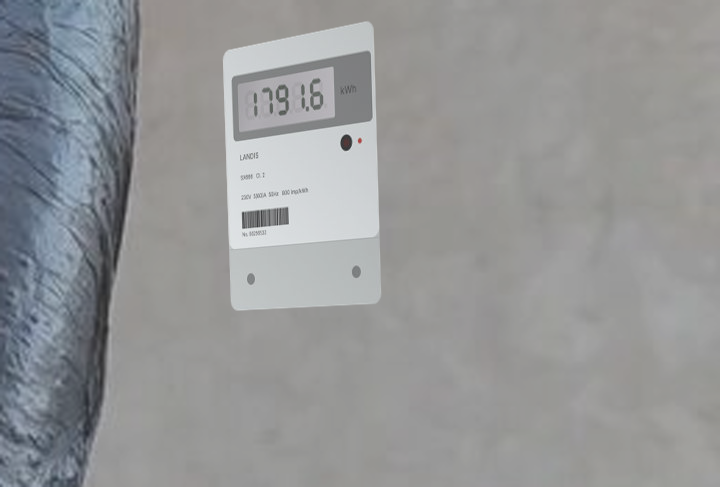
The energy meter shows 1791.6 kWh
